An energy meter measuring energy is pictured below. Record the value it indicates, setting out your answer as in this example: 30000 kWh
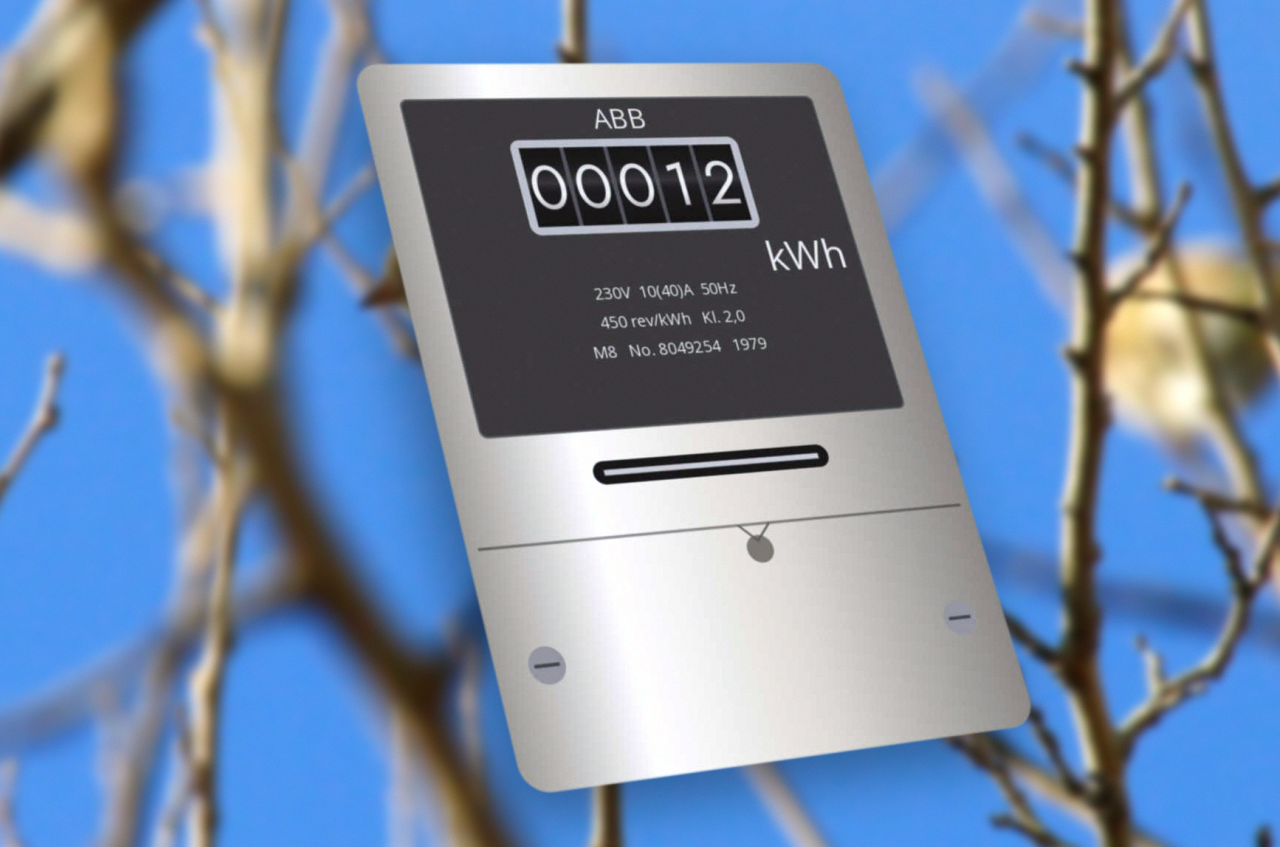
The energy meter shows 12 kWh
